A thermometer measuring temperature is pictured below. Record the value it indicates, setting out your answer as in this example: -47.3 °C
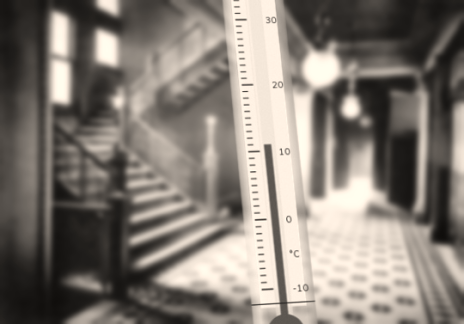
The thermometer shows 11 °C
